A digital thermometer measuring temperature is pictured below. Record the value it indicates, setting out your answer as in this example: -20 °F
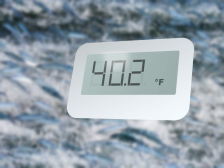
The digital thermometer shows 40.2 °F
